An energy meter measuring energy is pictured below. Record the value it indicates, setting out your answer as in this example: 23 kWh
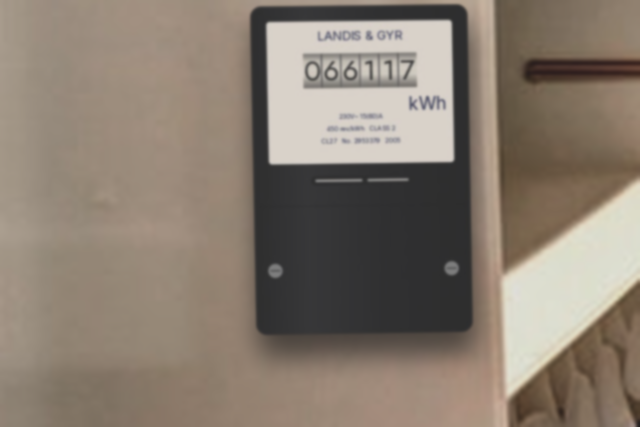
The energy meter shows 66117 kWh
